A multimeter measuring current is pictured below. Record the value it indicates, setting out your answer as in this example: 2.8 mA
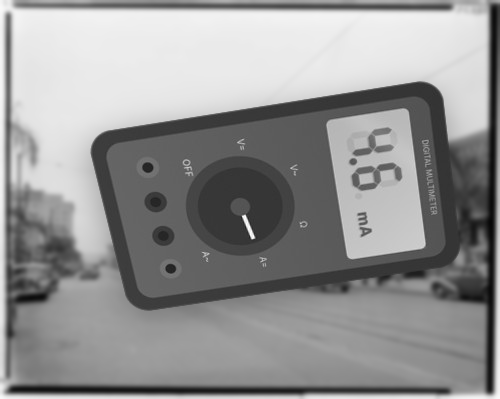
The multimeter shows 4.6 mA
